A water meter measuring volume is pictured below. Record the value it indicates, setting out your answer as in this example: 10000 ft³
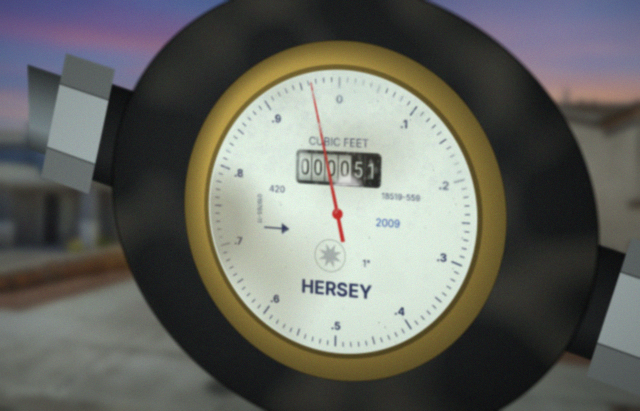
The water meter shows 50.96 ft³
